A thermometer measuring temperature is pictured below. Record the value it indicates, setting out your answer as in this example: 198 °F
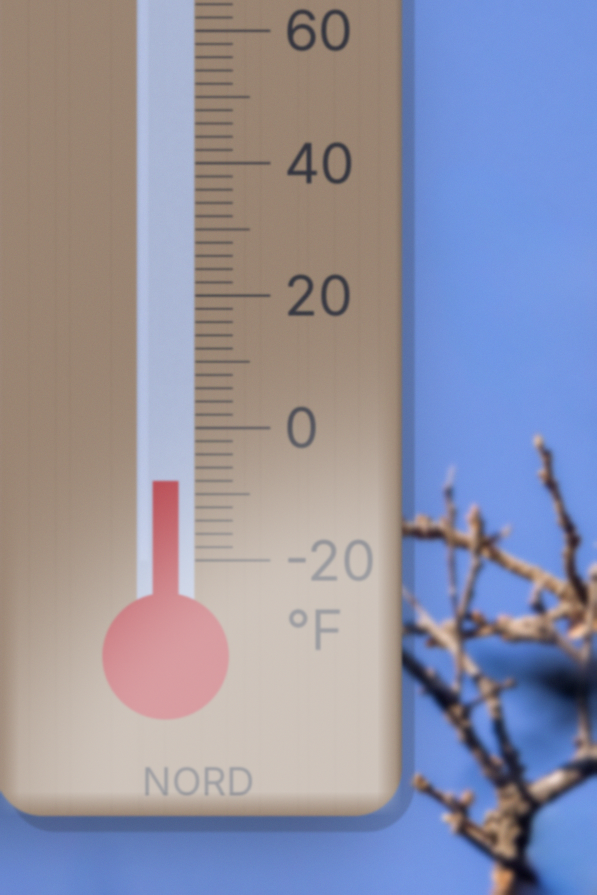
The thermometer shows -8 °F
